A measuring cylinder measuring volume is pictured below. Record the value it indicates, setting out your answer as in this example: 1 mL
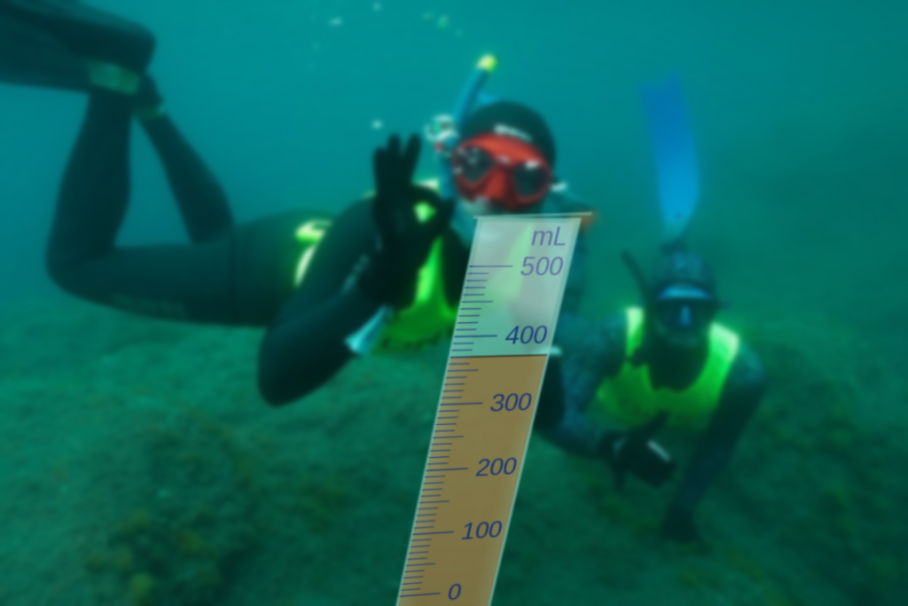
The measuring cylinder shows 370 mL
